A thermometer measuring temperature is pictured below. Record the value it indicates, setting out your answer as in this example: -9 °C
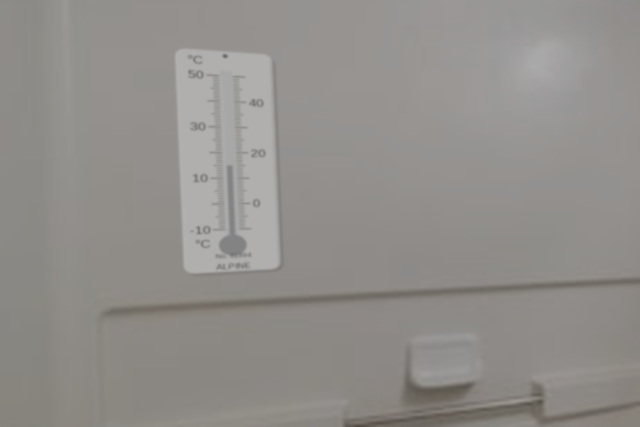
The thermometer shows 15 °C
